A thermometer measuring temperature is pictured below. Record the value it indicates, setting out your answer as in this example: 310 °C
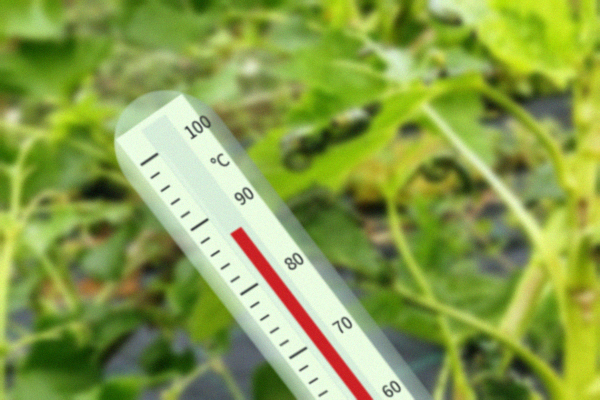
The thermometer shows 87 °C
